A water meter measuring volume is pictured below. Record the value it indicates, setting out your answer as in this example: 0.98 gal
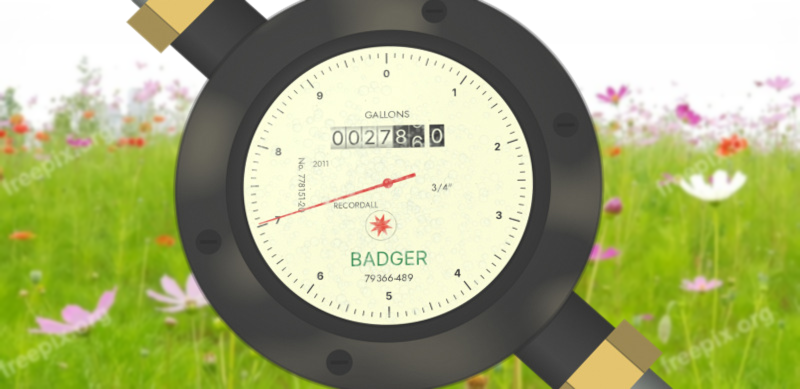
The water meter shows 27857.0 gal
